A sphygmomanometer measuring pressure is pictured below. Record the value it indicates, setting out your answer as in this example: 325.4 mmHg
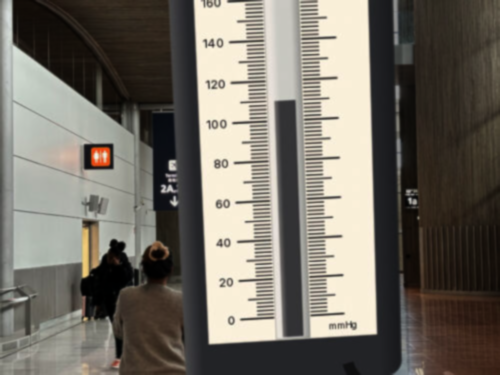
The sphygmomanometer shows 110 mmHg
